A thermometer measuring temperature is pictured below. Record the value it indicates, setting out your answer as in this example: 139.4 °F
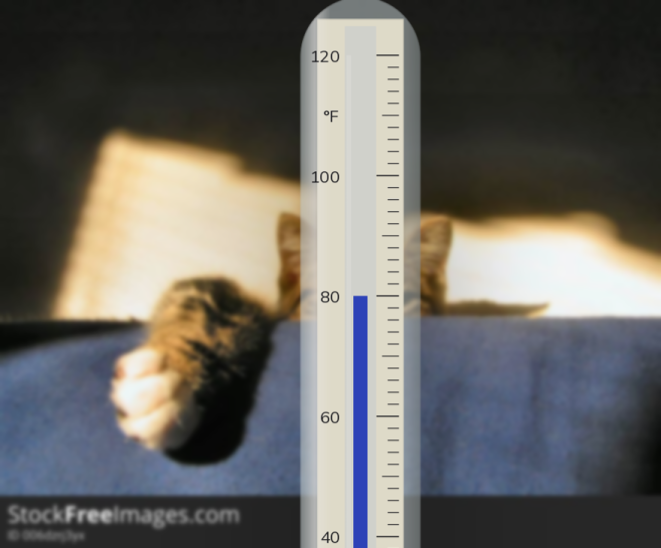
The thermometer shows 80 °F
